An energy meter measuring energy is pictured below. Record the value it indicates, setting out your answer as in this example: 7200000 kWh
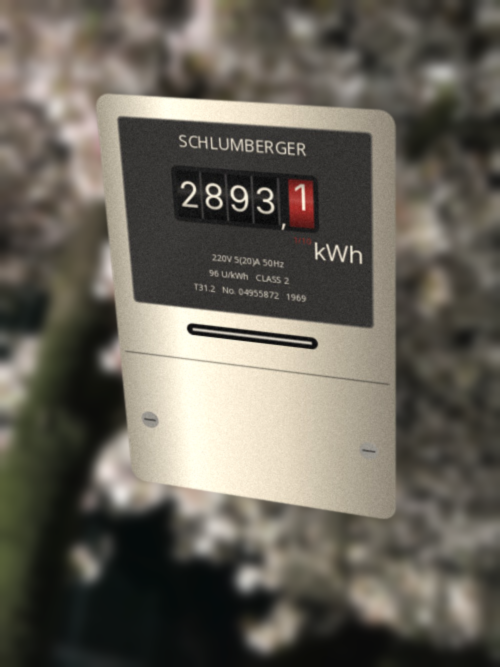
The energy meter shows 2893.1 kWh
